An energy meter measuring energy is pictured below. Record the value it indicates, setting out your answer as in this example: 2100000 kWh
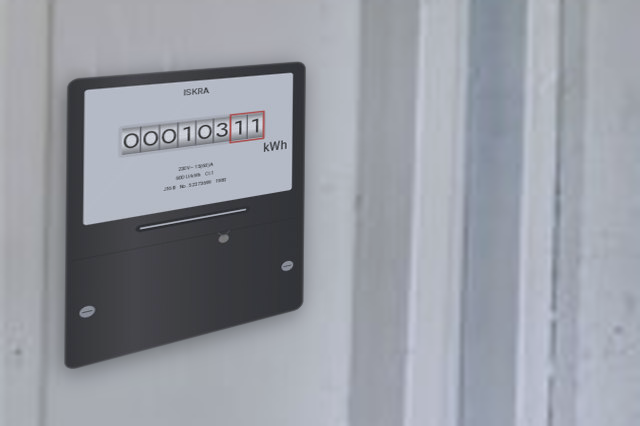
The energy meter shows 103.11 kWh
